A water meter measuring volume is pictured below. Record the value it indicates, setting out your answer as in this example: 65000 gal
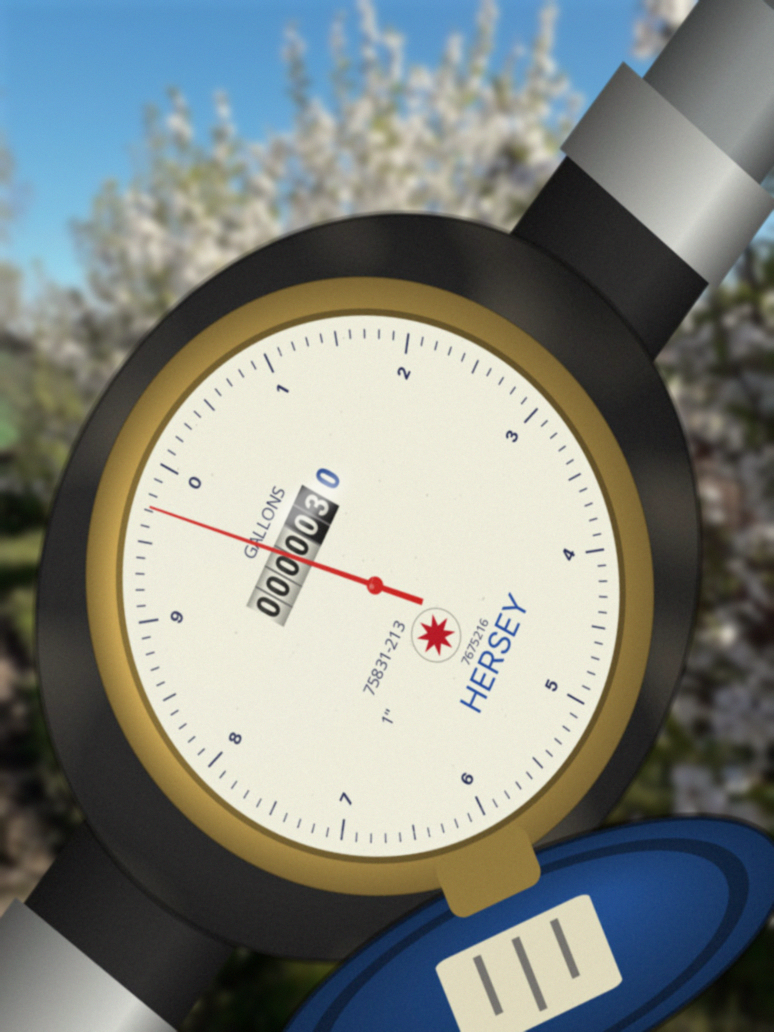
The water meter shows 29.7 gal
